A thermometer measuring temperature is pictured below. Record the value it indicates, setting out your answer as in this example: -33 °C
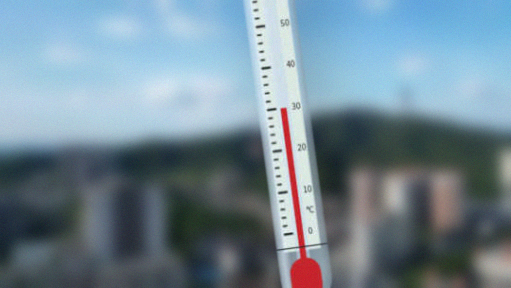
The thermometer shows 30 °C
